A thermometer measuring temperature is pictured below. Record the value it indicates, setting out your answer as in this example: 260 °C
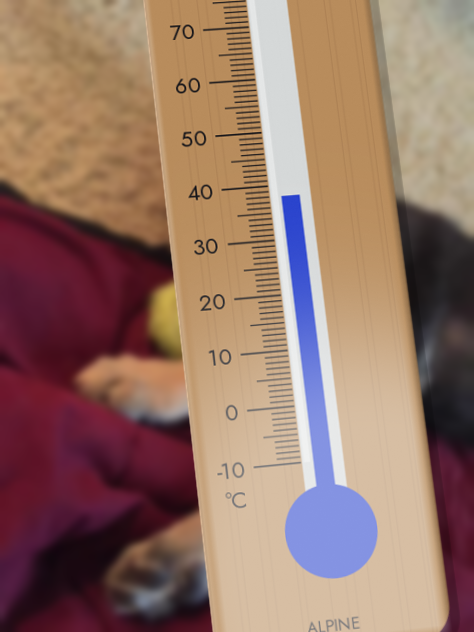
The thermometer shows 38 °C
